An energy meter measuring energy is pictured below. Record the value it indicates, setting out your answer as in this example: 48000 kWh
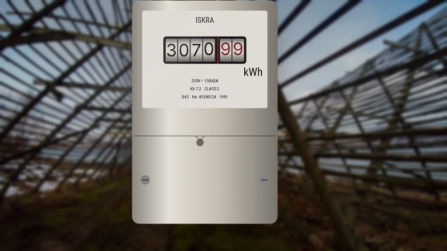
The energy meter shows 3070.99 kWh
